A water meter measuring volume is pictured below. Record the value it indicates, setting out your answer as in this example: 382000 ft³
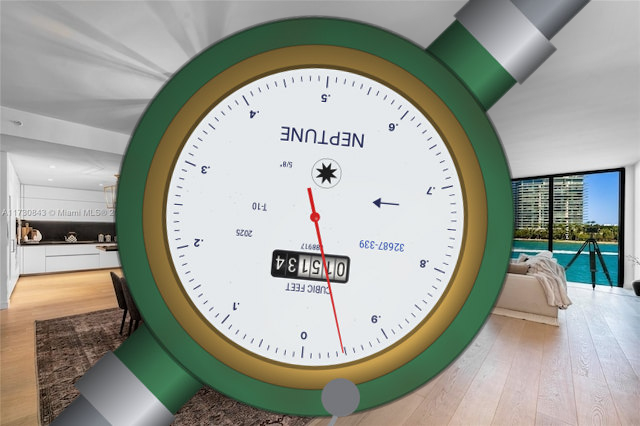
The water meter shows 15133.95 ft³
